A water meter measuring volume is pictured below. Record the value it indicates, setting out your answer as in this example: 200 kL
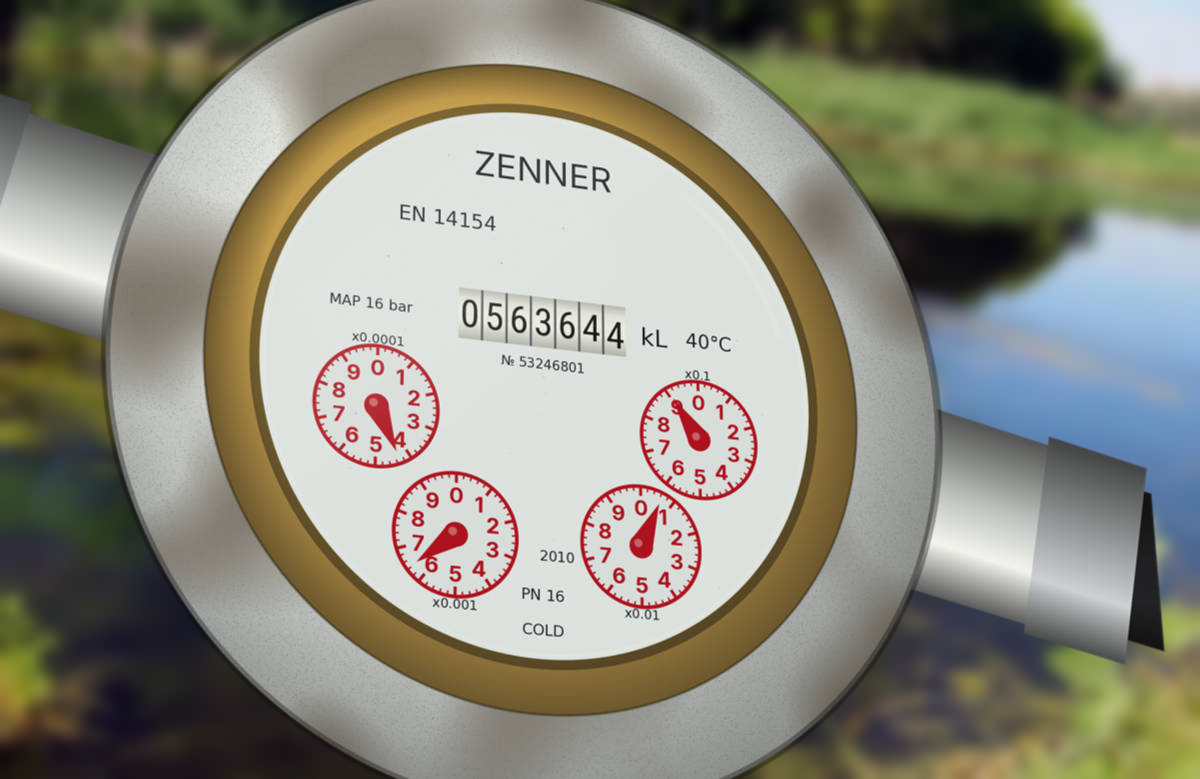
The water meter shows 563643.9064 kL
